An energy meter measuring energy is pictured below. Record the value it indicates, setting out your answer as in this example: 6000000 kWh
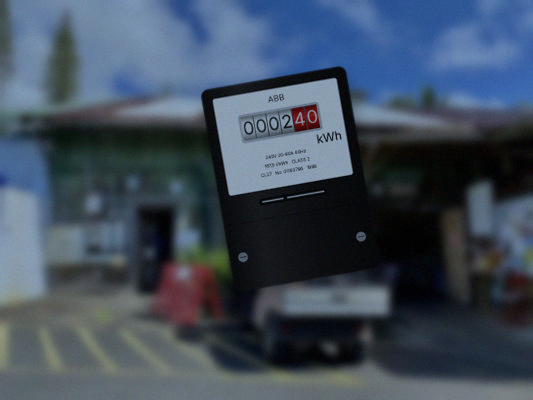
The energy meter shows 2.40 kWh
